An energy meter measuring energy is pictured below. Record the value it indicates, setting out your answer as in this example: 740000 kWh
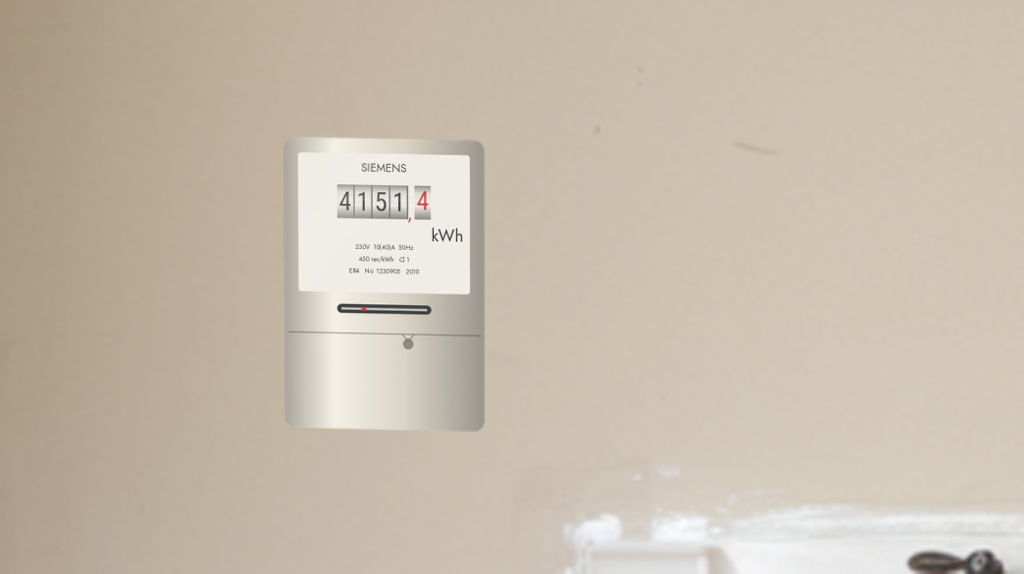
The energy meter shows 4151.4 kWh
